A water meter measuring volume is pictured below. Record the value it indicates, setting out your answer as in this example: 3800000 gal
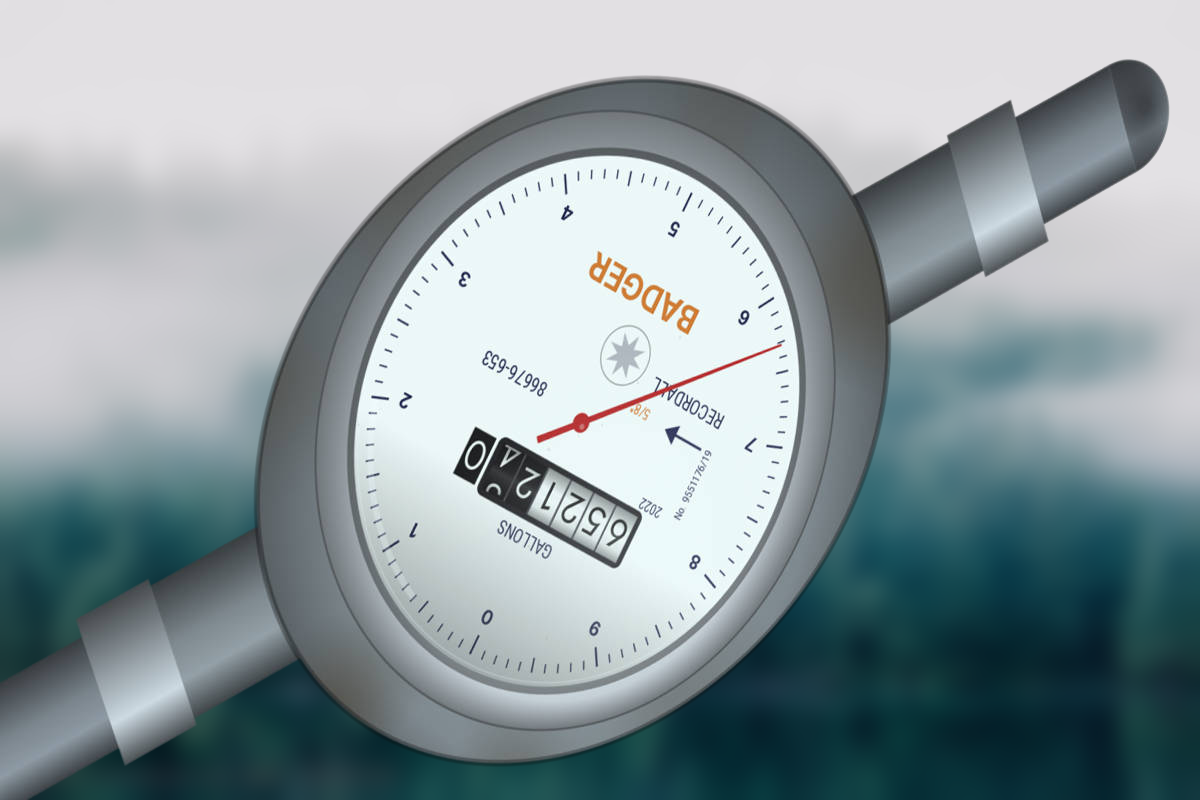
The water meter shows 6521236.3 gal
